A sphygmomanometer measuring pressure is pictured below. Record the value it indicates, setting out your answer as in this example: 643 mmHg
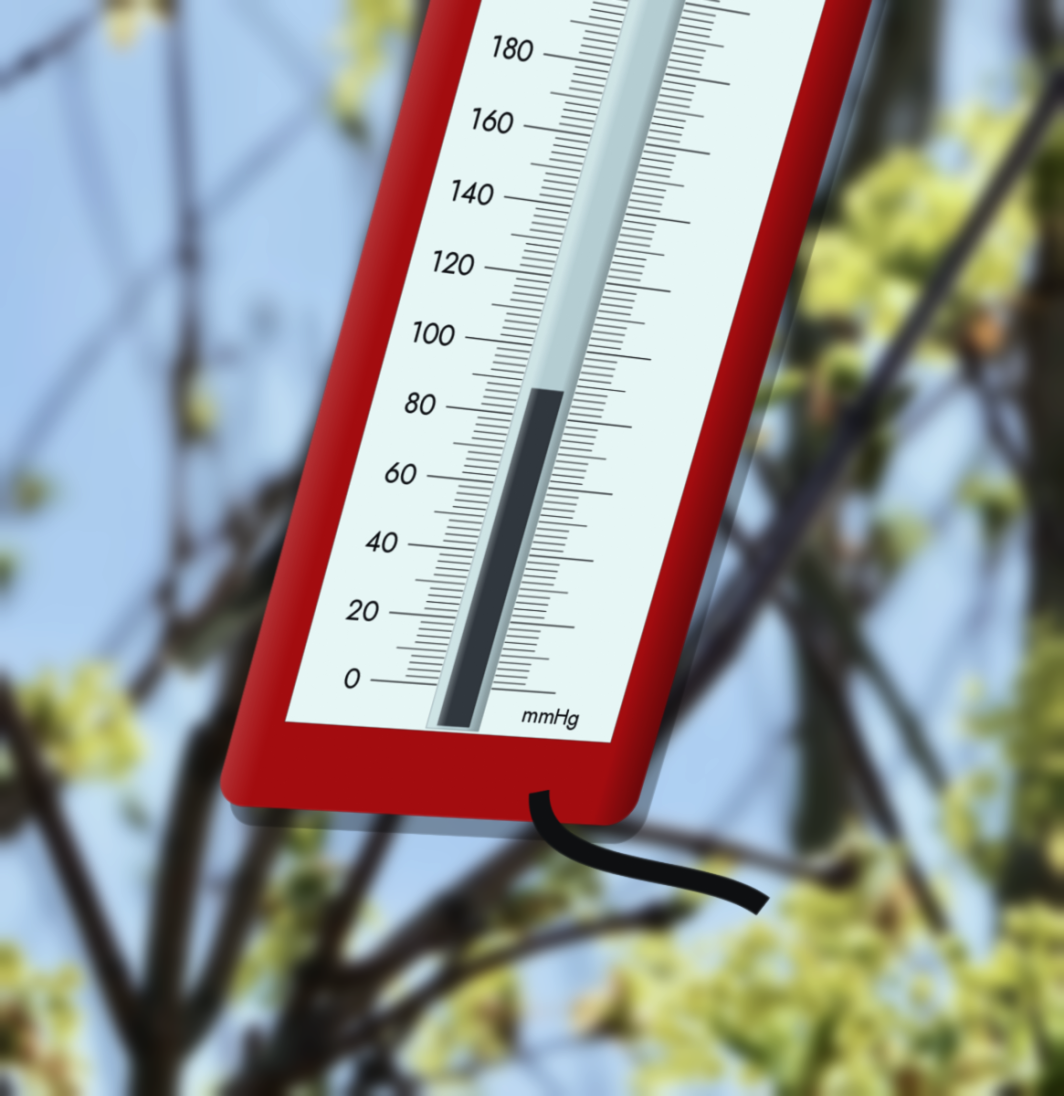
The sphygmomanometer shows 88 mmHg
